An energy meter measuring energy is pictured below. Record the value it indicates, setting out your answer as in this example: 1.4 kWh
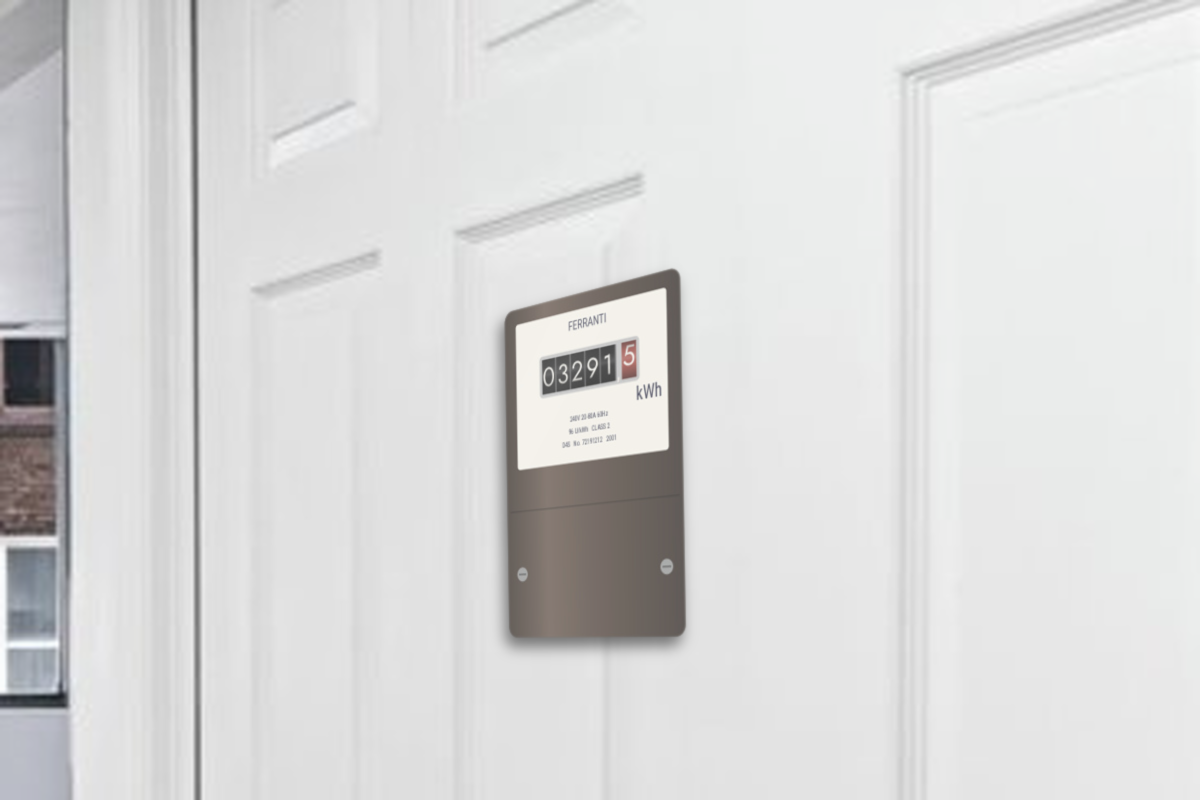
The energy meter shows 3291.5 kWh
